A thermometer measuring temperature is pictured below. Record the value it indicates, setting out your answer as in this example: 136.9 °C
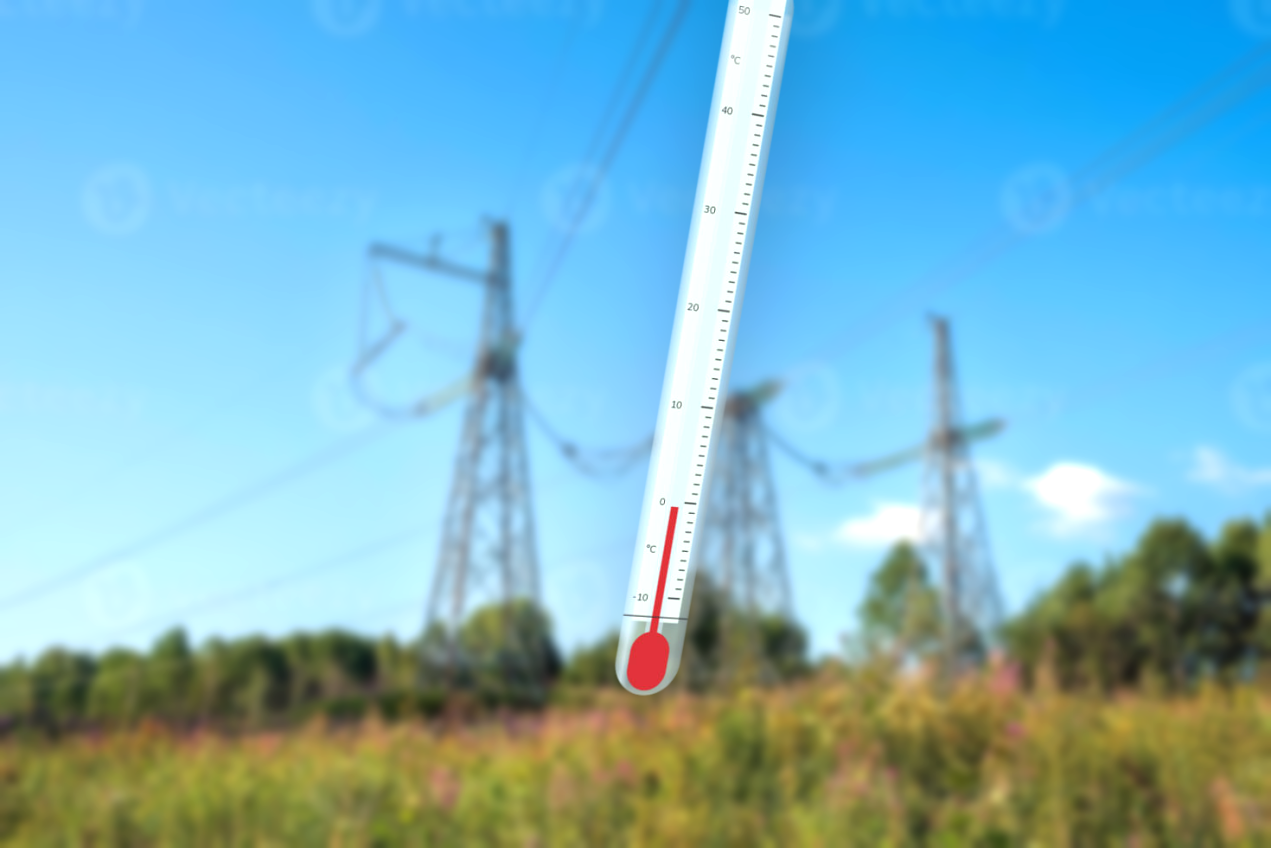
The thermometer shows -0.5 °C
